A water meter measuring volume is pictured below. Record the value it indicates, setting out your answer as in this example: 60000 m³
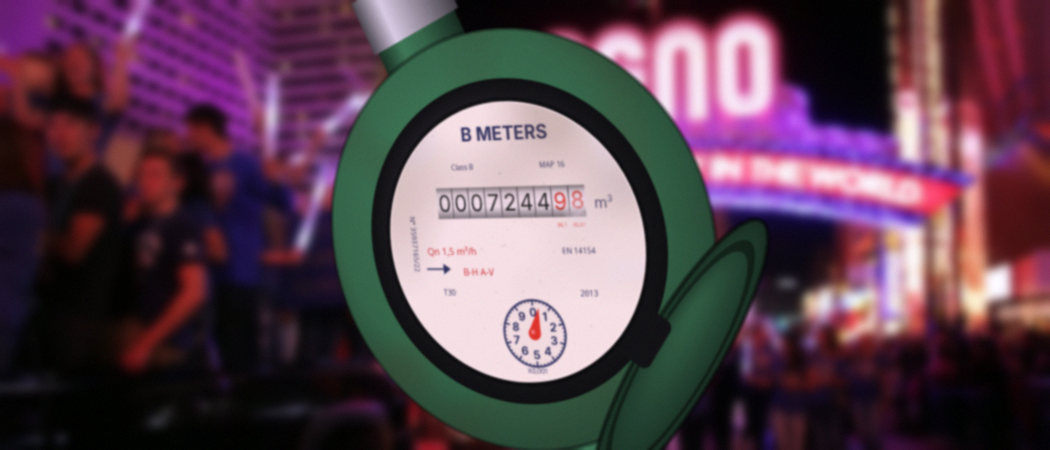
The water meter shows 7244.980 m³
